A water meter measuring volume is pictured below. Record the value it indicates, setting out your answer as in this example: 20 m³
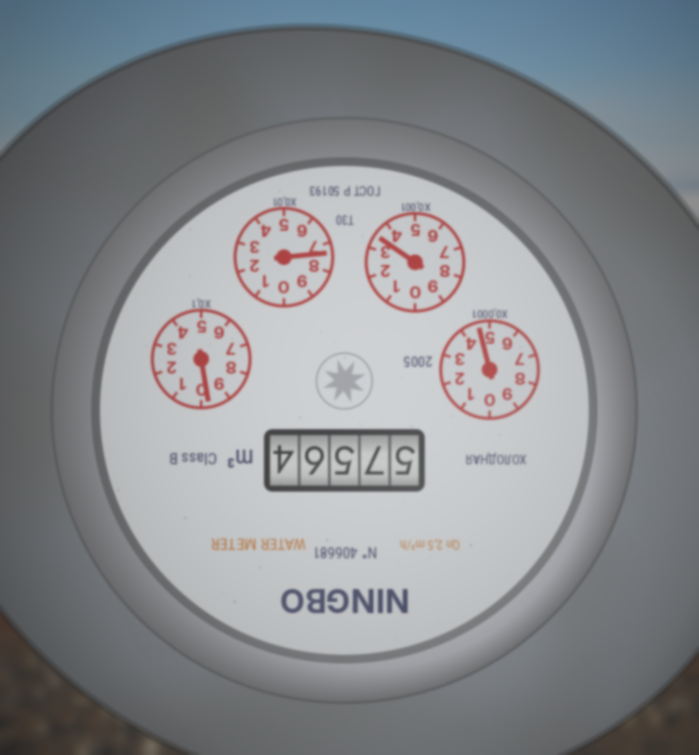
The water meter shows 57563.9734 m³
